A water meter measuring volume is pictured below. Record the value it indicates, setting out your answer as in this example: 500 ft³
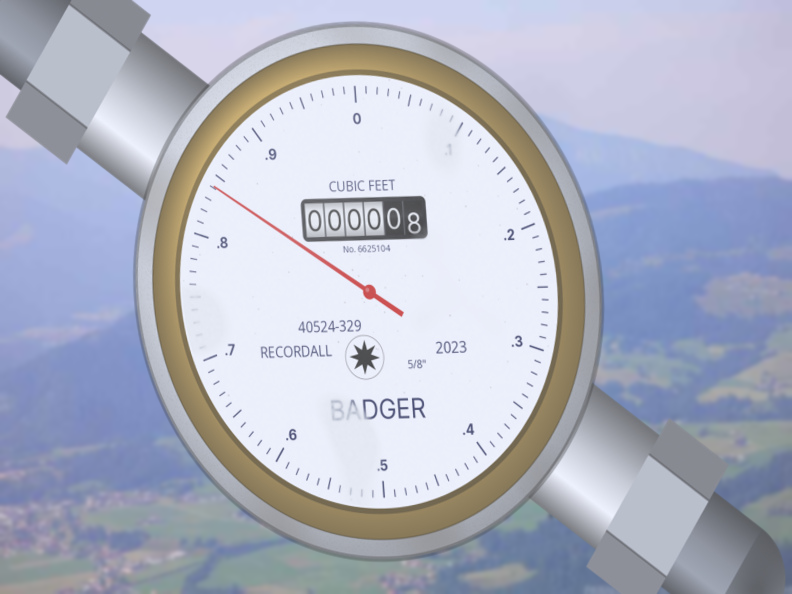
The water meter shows 7.84 ft³
